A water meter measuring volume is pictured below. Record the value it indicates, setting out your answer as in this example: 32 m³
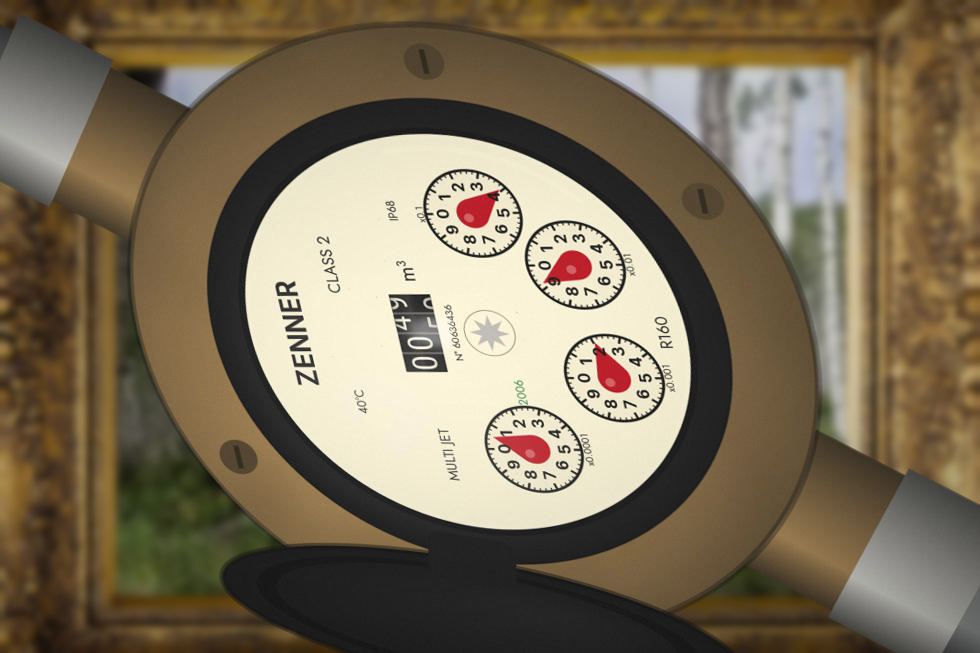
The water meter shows 49.3920 m³
